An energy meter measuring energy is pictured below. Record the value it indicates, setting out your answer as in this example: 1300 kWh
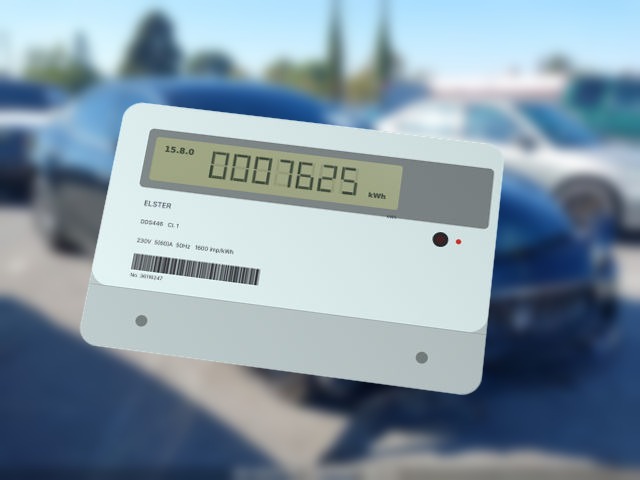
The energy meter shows 7625 kWh
